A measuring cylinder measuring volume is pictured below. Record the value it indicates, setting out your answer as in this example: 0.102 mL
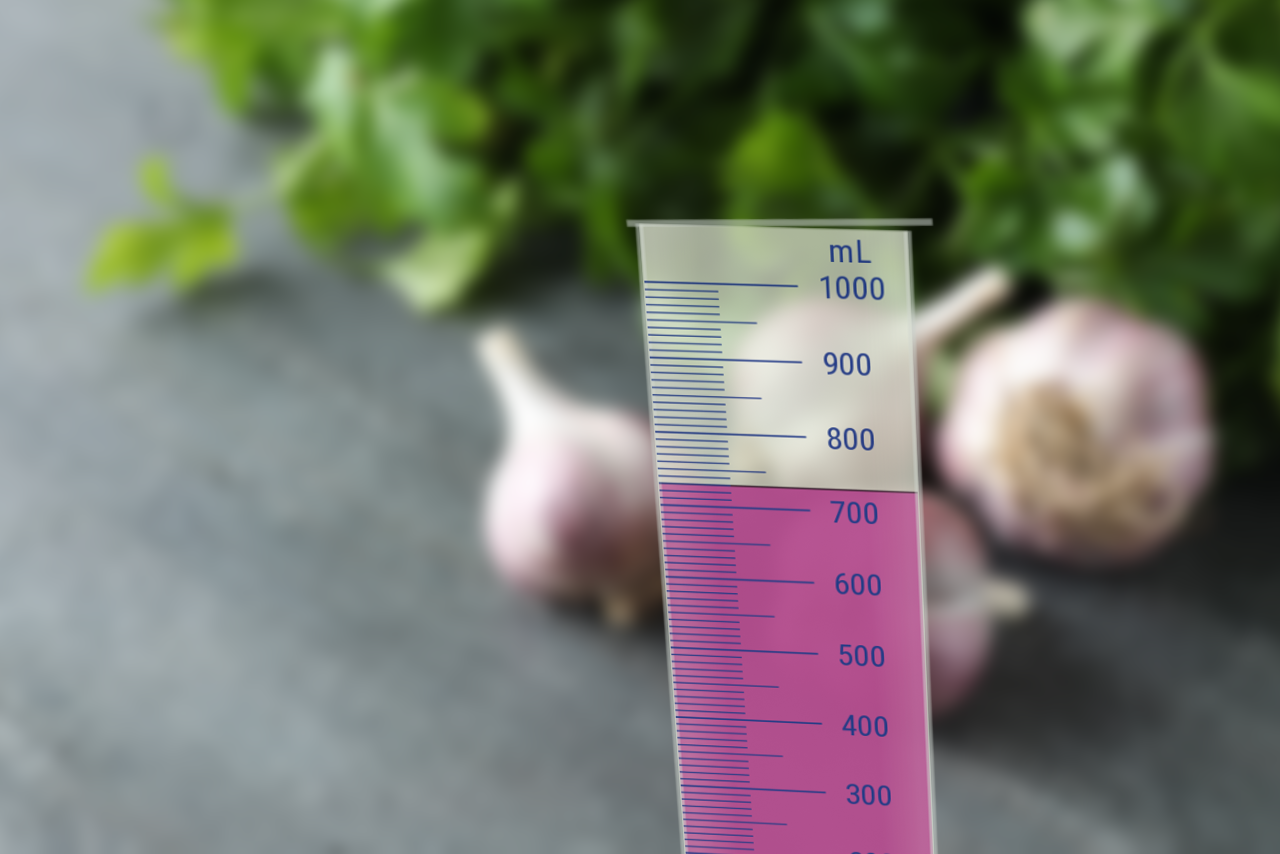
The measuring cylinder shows 730 mL
